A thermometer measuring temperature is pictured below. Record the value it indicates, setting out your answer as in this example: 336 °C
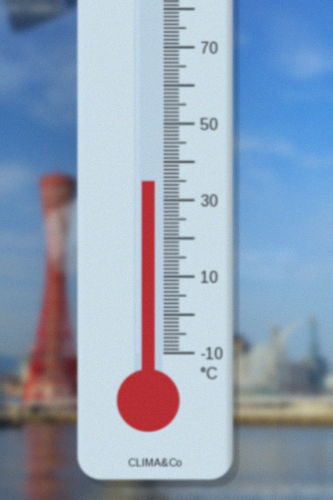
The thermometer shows 35 °C
